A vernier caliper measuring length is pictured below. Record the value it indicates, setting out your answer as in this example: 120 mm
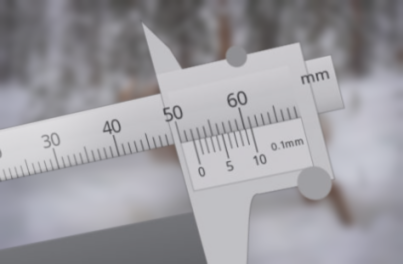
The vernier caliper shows 52.0 mm
